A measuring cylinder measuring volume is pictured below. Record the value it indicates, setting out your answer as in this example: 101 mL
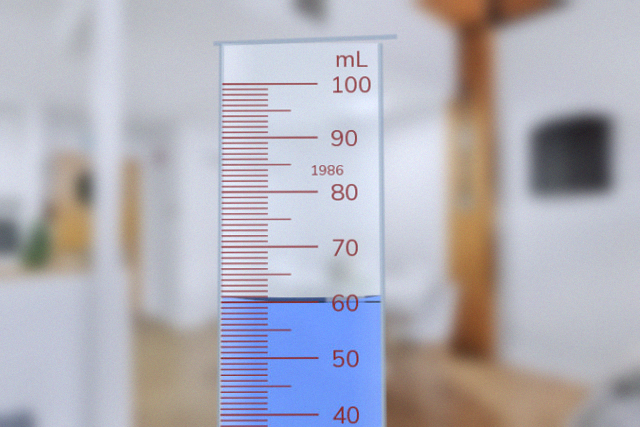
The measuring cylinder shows 60 mL
